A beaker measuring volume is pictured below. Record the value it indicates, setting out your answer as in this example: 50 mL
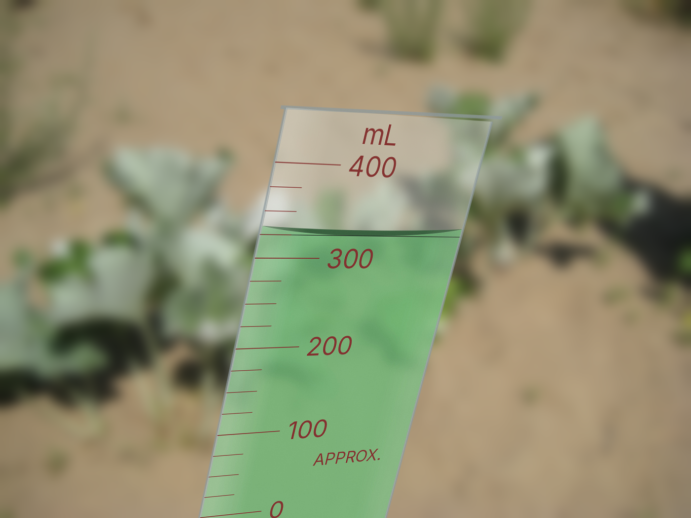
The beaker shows 325 mL
